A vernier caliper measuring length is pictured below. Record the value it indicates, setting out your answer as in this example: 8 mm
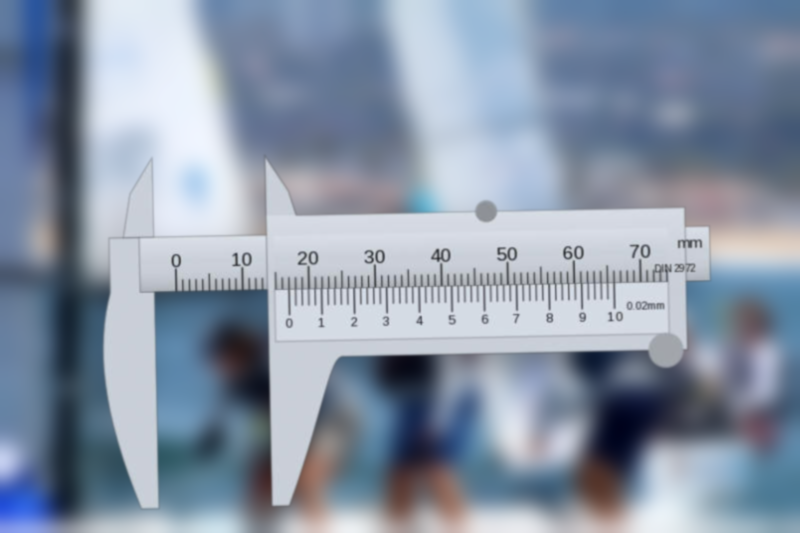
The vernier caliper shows 17.0 mm
